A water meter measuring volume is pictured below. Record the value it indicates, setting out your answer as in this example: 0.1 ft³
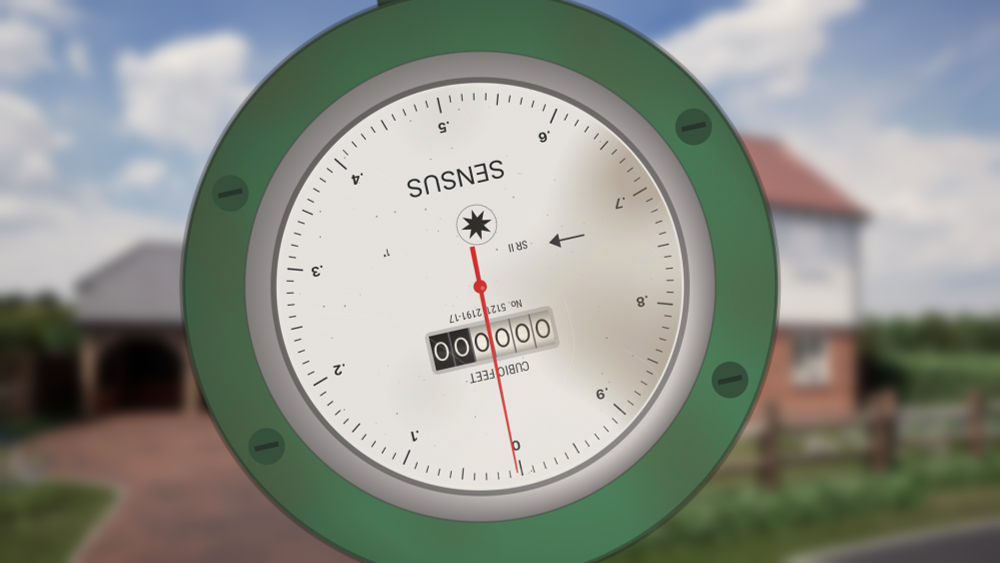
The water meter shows 0.00 ft³
